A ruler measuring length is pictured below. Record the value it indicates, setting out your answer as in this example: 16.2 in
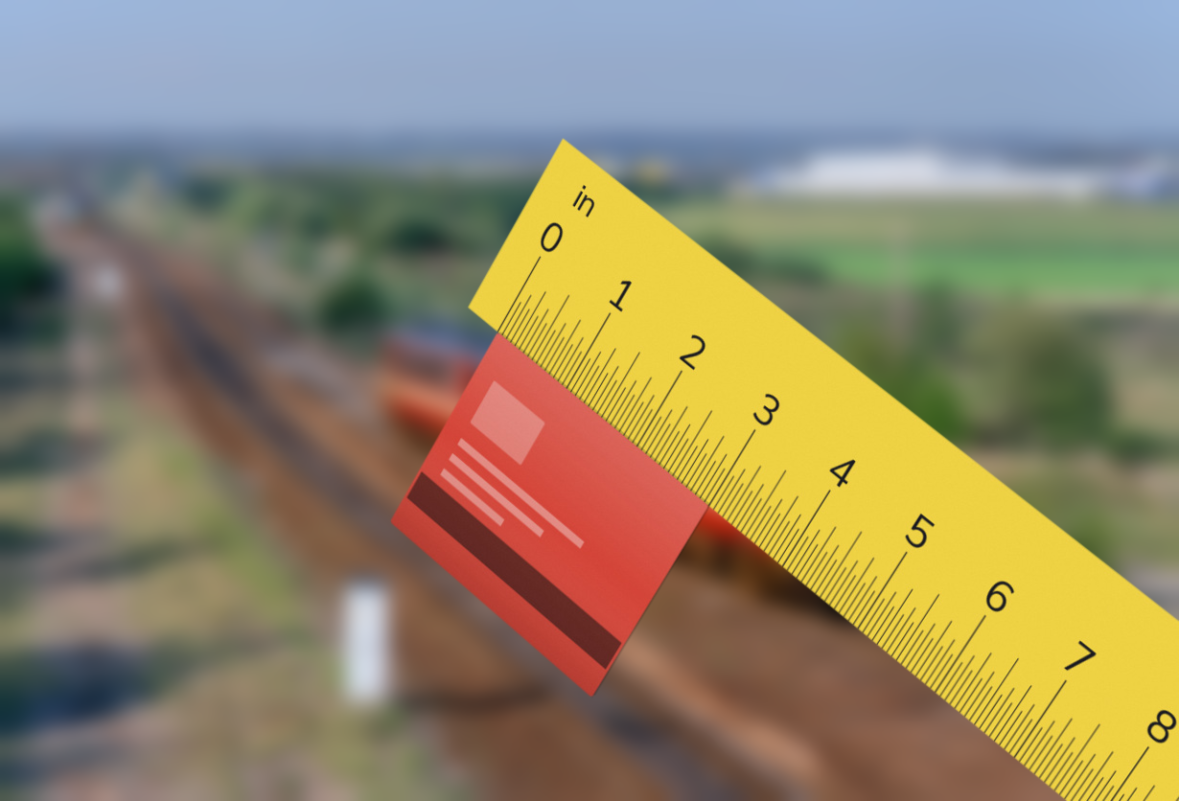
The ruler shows 3 in
